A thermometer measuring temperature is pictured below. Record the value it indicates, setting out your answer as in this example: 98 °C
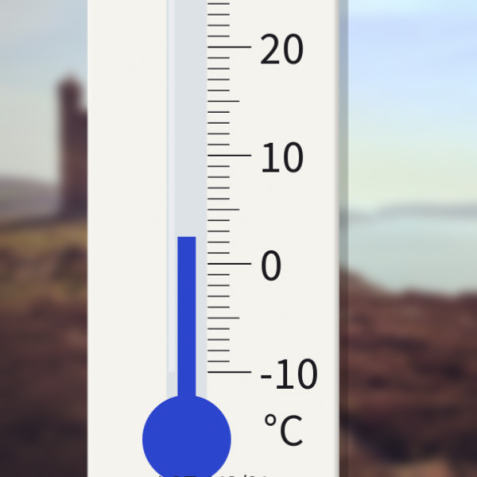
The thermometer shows 2.5 °C
